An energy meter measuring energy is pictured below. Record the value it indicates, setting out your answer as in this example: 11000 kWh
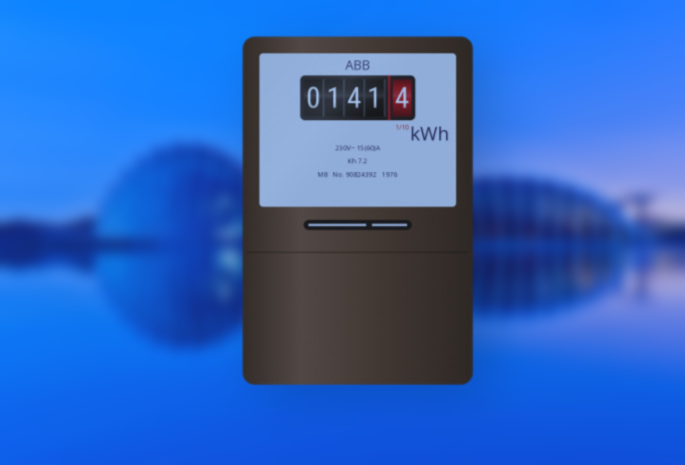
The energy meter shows 141.4 kWh
